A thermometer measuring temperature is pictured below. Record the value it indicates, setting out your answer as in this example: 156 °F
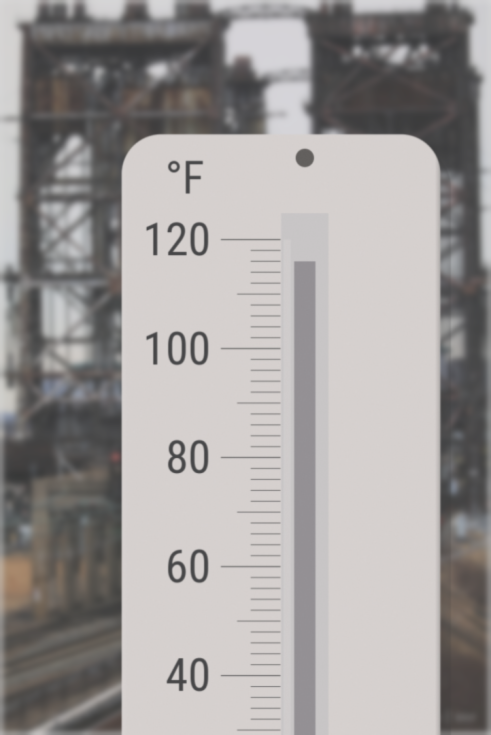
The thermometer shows 116 °F
